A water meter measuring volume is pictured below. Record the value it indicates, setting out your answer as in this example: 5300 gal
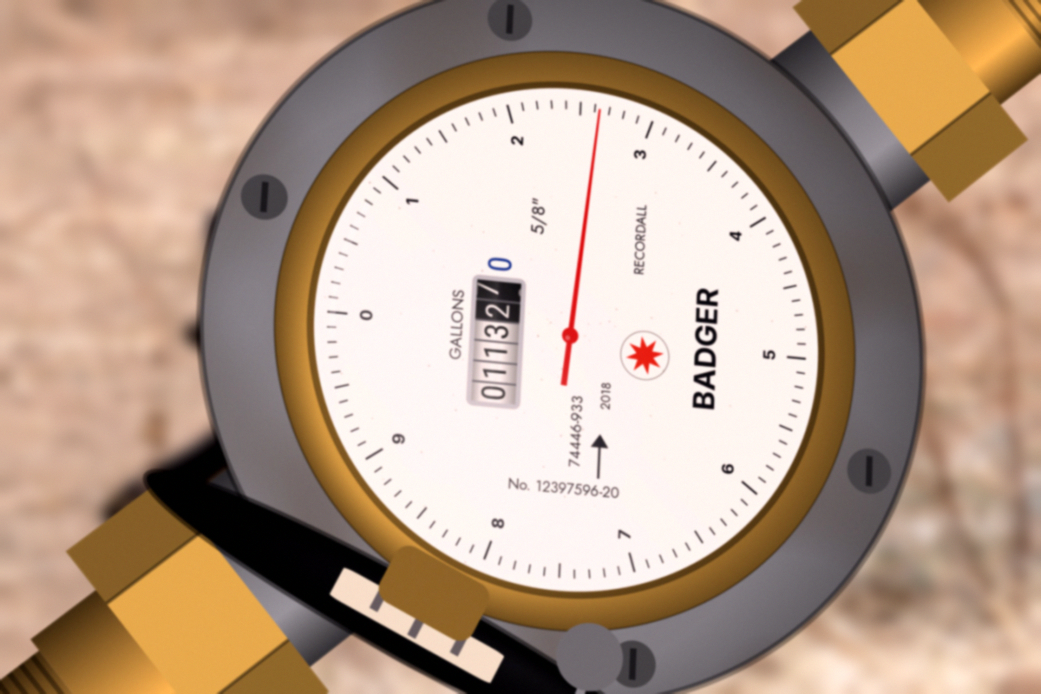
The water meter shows 113272.6 gal
